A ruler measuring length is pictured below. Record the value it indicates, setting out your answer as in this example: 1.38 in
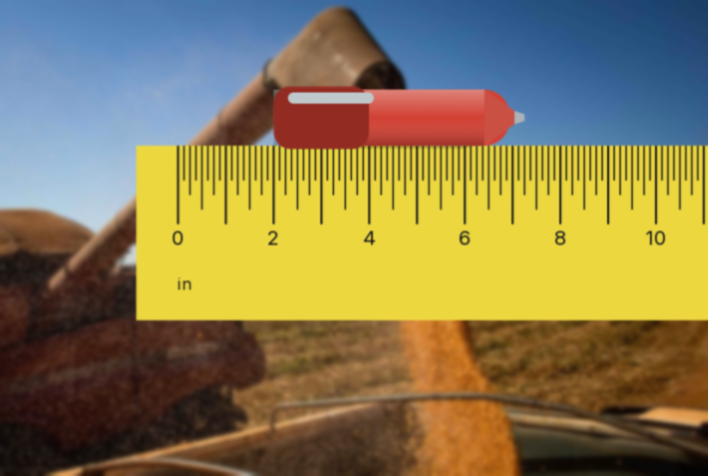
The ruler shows 5.25 in
